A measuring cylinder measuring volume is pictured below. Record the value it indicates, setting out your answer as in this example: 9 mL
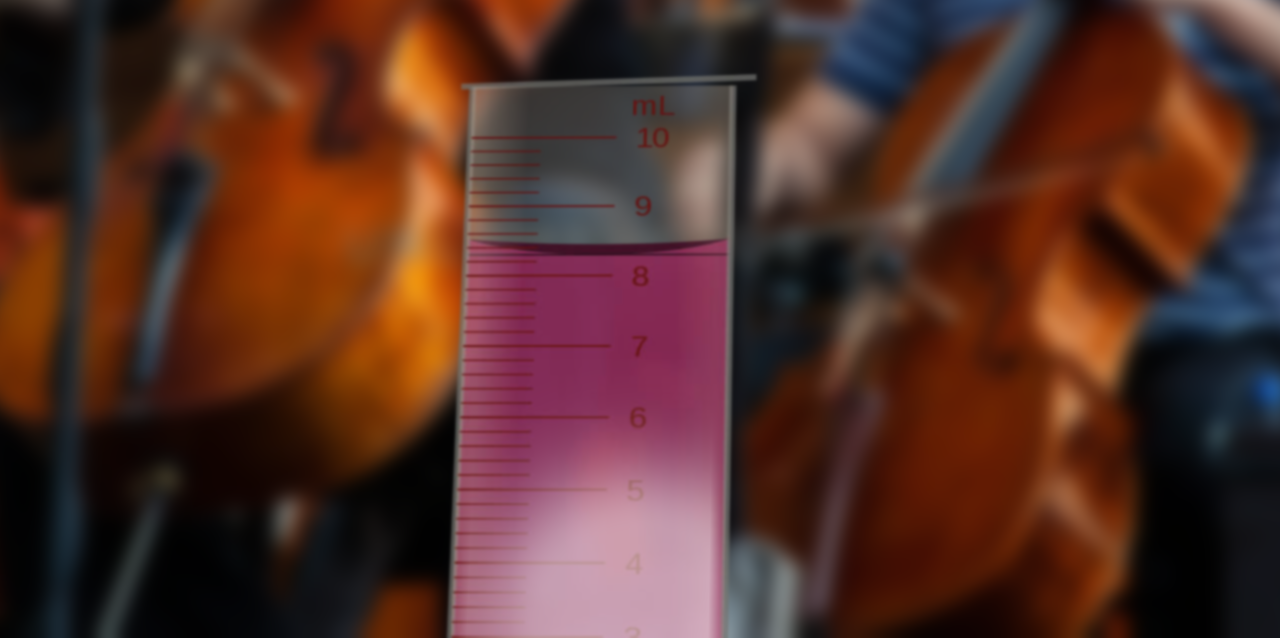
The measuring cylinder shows 8.3 mL
